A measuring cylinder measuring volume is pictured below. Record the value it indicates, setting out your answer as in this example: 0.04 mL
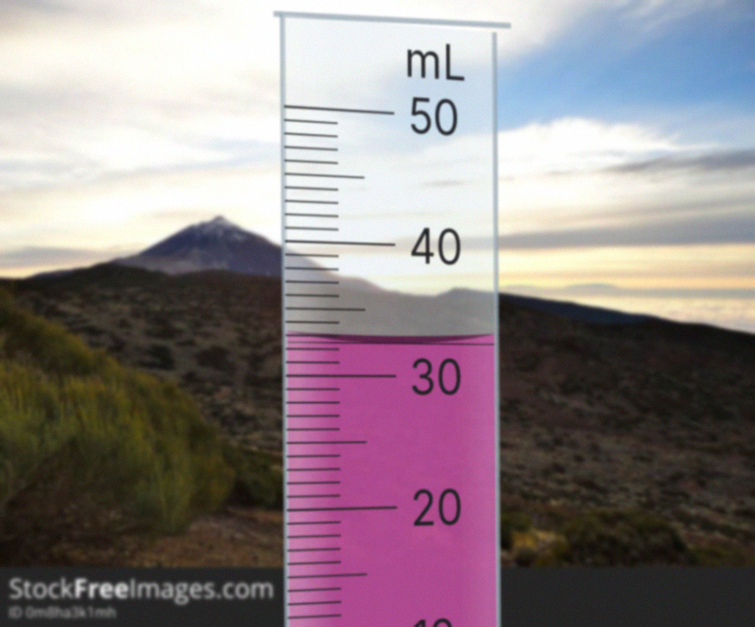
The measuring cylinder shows 32.5 mL
